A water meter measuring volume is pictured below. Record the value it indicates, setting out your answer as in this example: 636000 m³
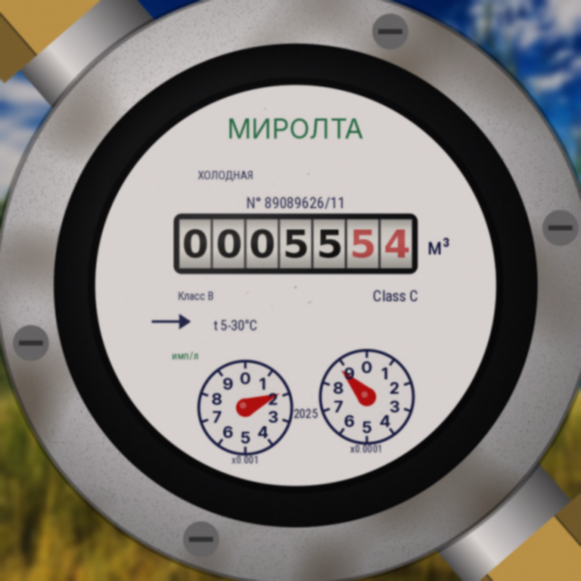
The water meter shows 55.5418 m³
